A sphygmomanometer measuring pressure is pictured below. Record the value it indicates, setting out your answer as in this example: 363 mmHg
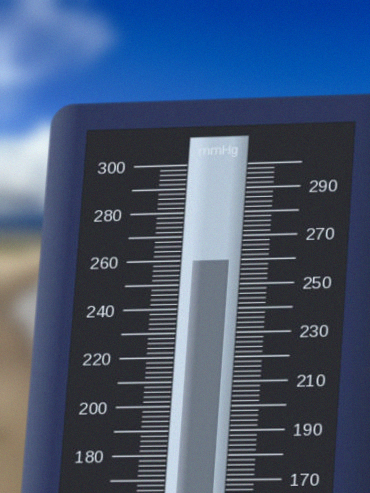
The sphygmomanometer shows 260 mmHg
